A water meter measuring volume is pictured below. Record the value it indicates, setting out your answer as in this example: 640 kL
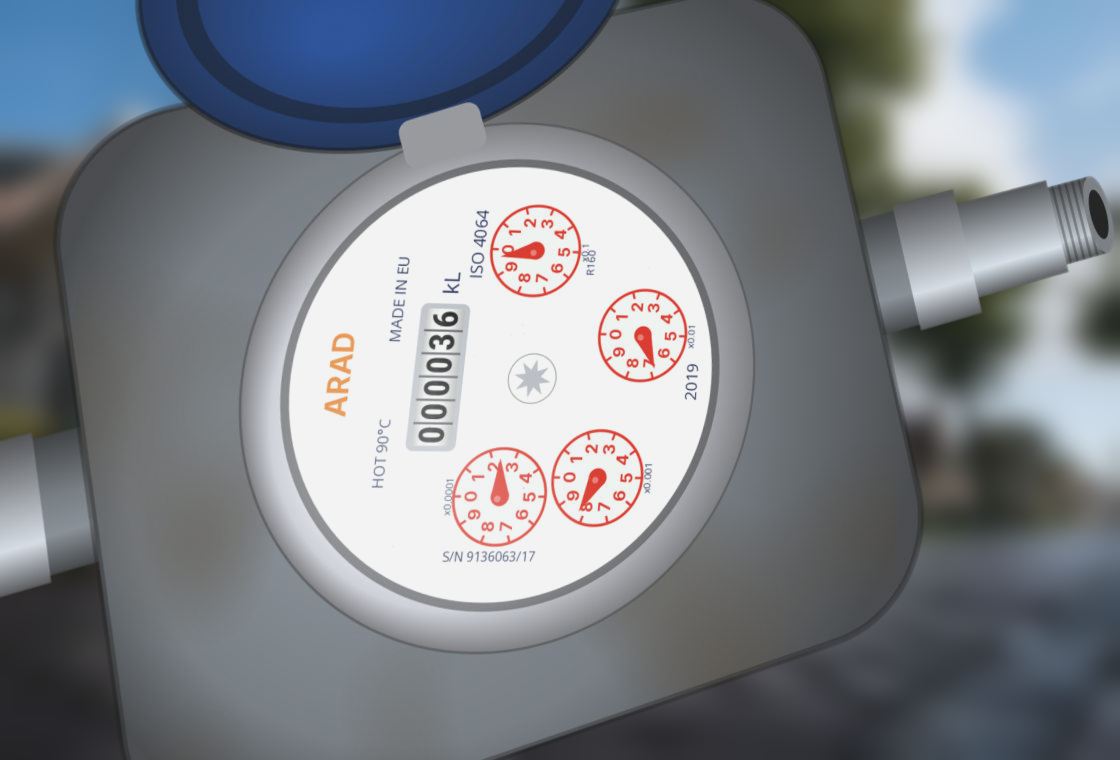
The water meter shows 35.9682 kL
